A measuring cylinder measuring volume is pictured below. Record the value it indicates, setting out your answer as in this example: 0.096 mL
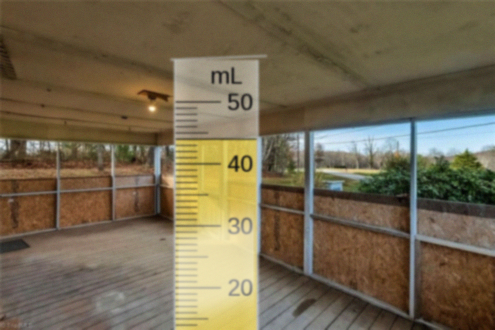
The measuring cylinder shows 44 mL
